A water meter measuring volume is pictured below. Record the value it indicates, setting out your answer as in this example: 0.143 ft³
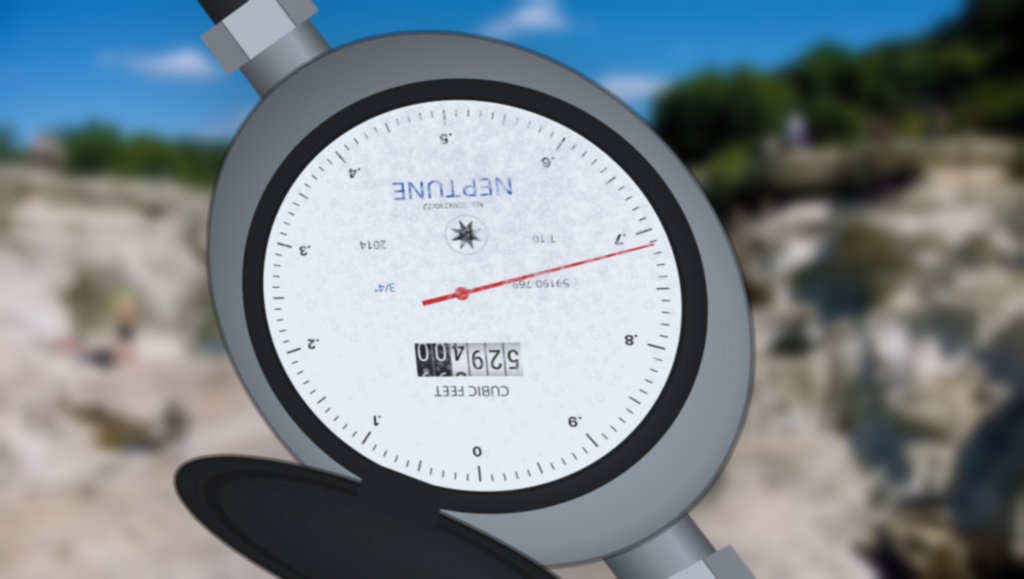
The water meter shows 529399.71 ft³
